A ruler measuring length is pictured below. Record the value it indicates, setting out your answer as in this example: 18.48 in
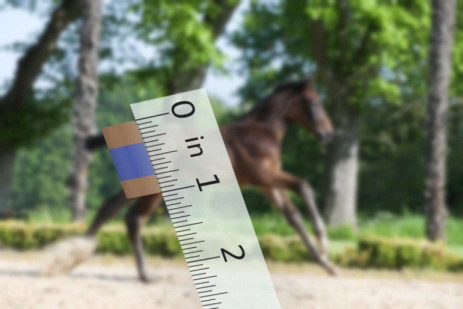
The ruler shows 1 in
